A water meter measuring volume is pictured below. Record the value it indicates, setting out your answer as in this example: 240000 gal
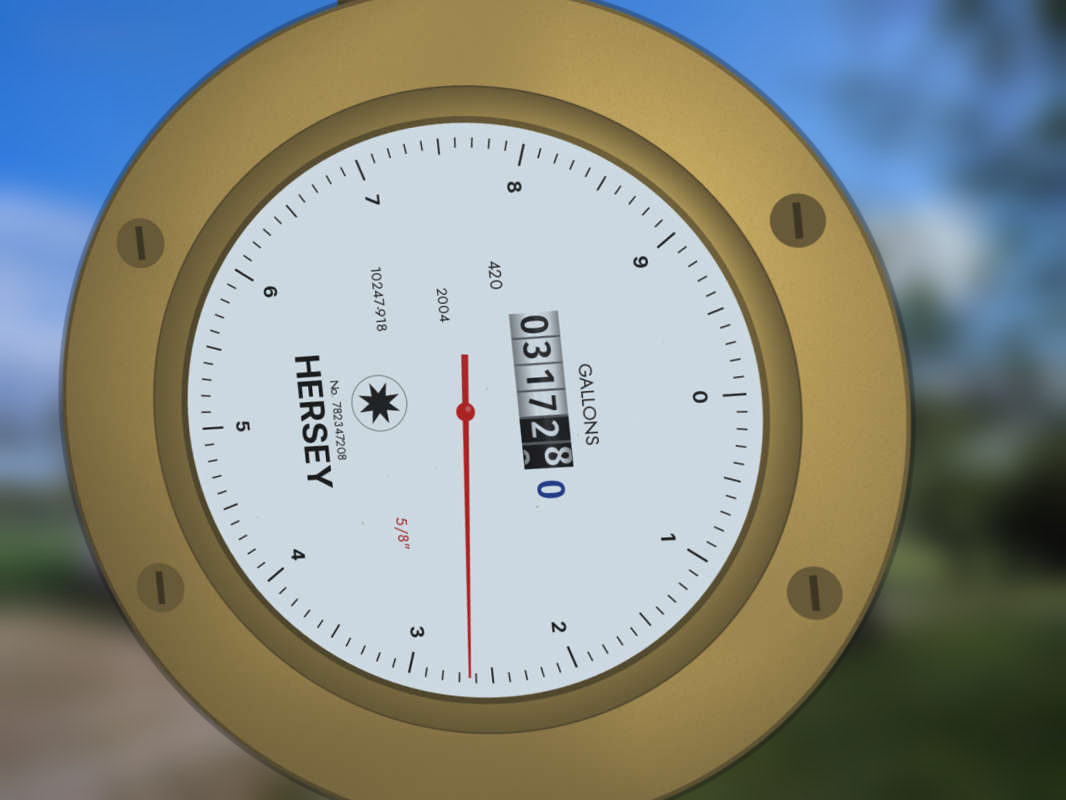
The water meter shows 317282.6 gal
